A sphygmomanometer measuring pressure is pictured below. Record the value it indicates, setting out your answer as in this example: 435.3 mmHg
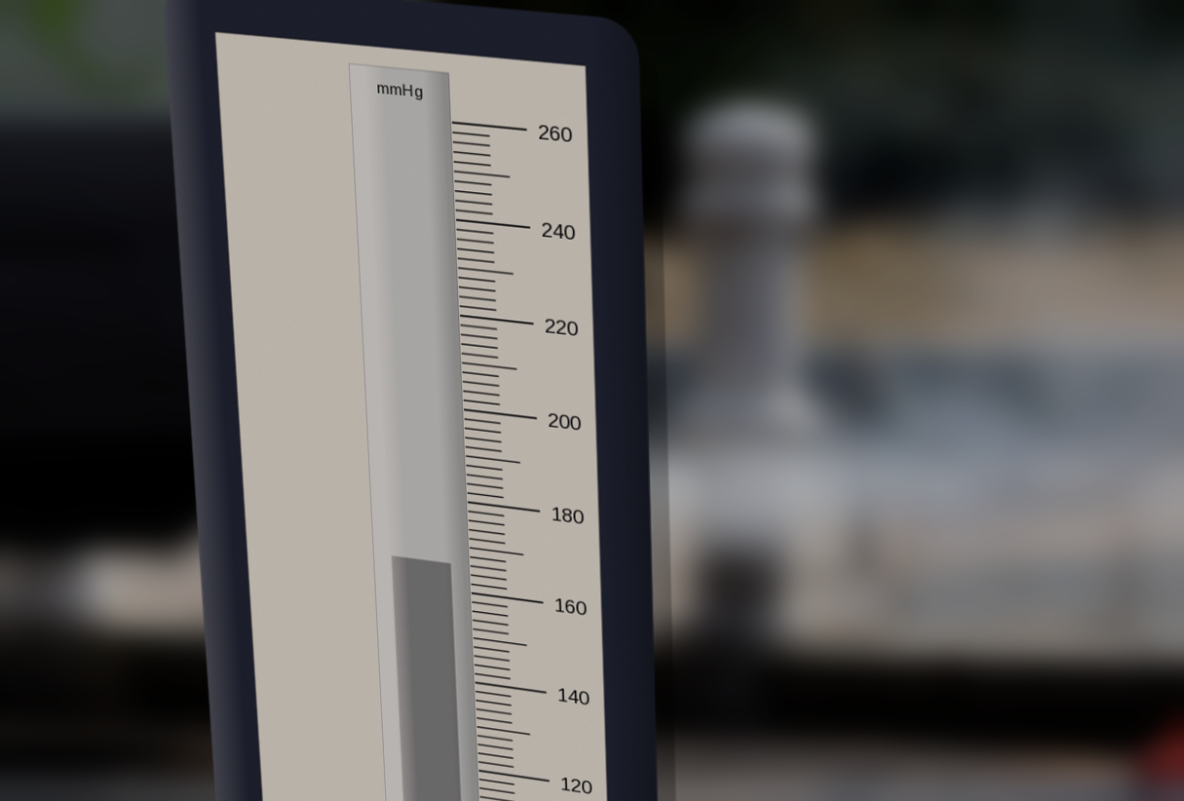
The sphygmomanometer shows 166 mmHg
